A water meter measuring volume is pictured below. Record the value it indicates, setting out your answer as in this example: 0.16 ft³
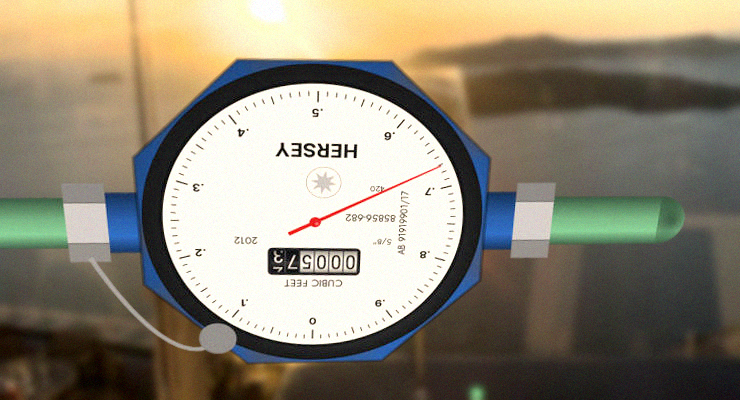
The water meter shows 572.67 ft³
